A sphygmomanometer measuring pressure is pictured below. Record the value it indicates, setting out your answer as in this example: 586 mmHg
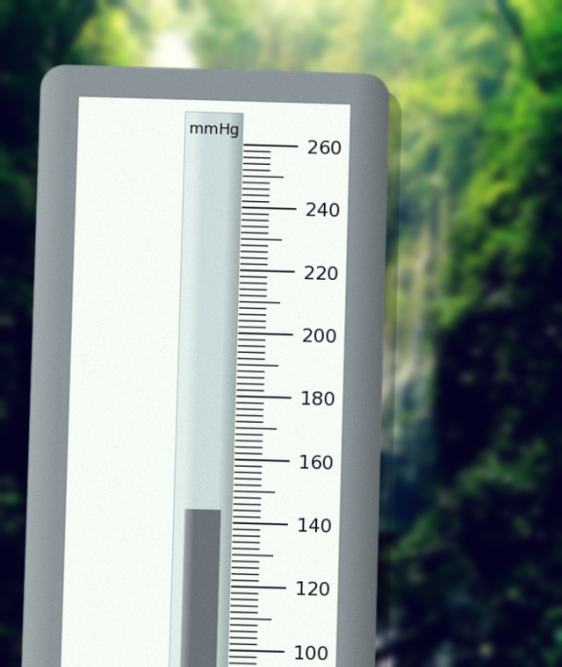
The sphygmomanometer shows 144 mmHg
